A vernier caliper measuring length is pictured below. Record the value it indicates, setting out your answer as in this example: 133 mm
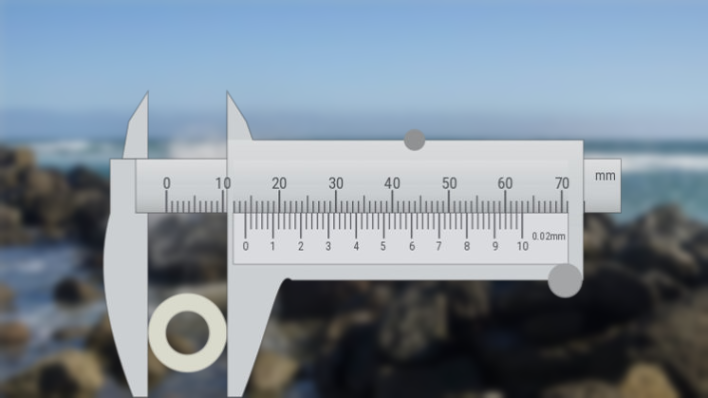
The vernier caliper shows 14.0 mm
